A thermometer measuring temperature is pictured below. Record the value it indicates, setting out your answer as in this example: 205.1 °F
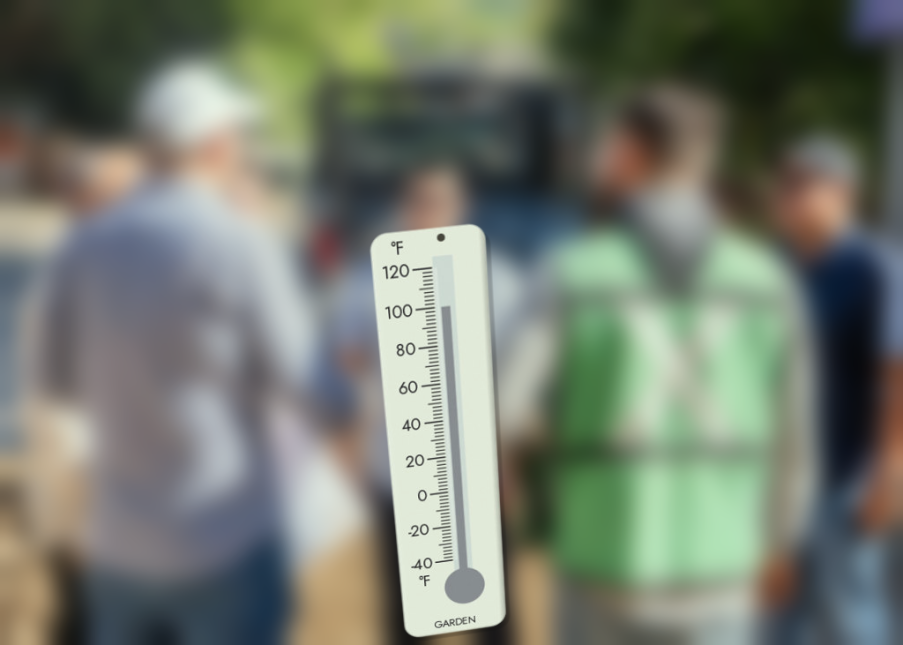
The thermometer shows 100 °F
